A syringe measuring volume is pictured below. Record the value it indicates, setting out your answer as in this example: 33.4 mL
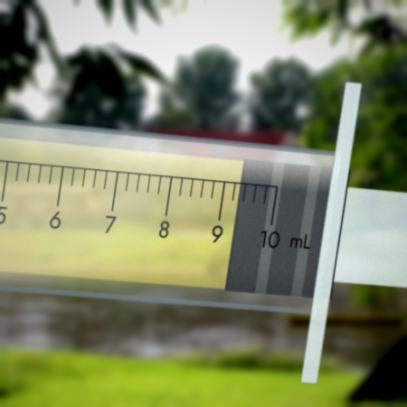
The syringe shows 9.3 mL
